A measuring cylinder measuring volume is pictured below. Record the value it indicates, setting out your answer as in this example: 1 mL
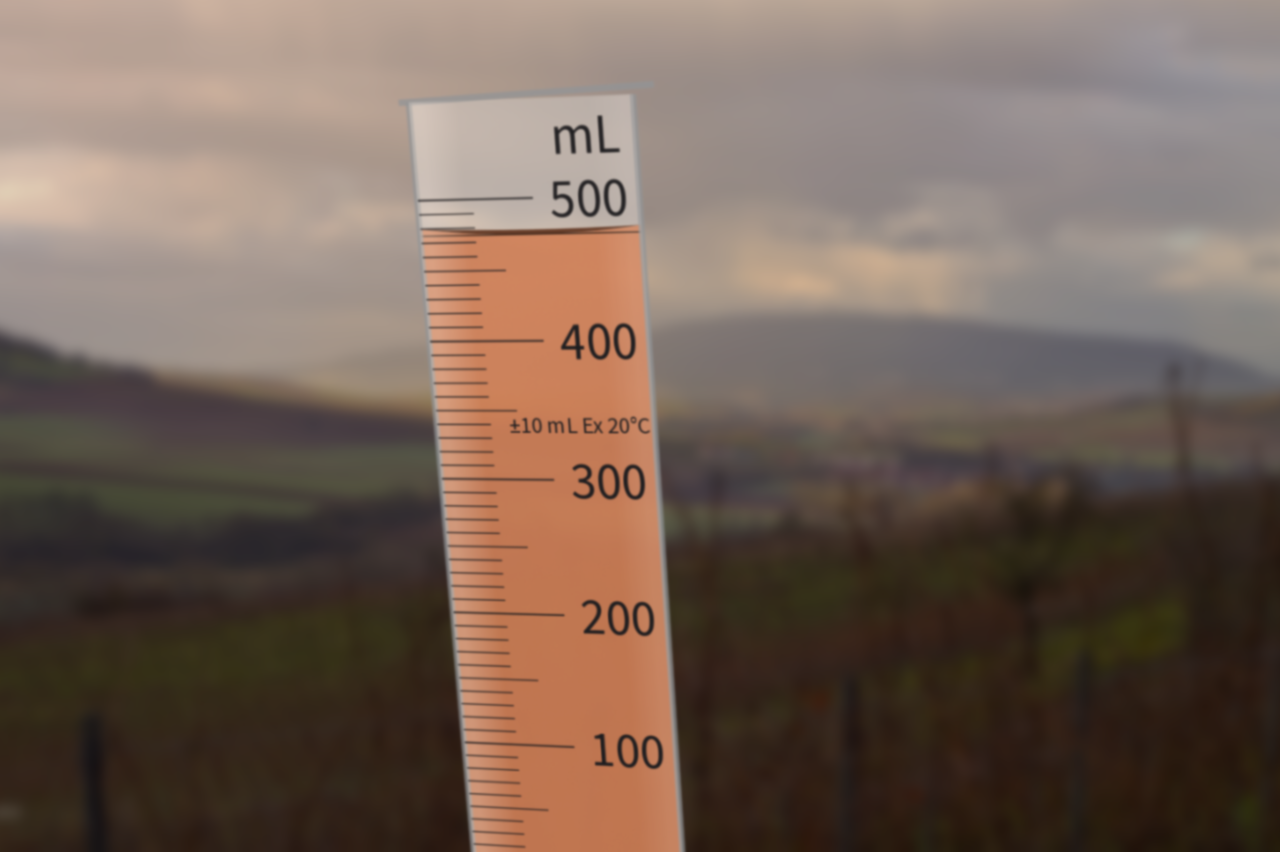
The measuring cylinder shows 475 mL
